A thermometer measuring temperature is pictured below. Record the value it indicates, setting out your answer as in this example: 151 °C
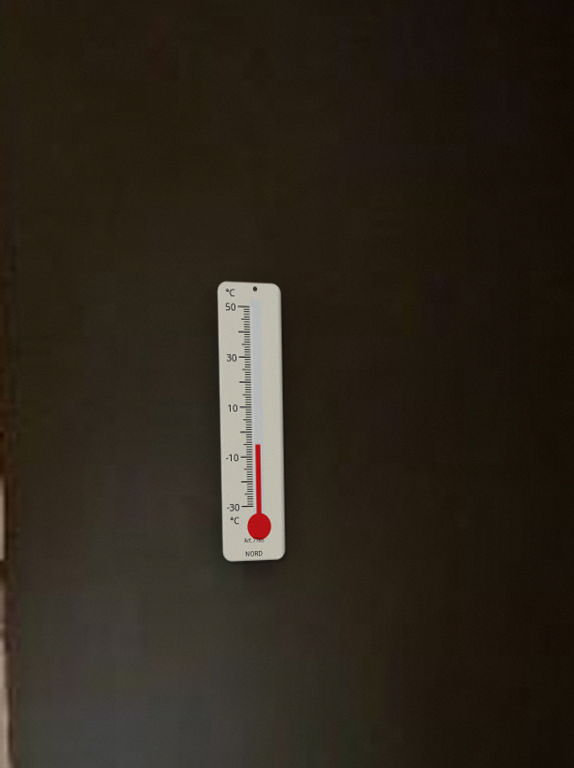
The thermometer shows -5 °C
